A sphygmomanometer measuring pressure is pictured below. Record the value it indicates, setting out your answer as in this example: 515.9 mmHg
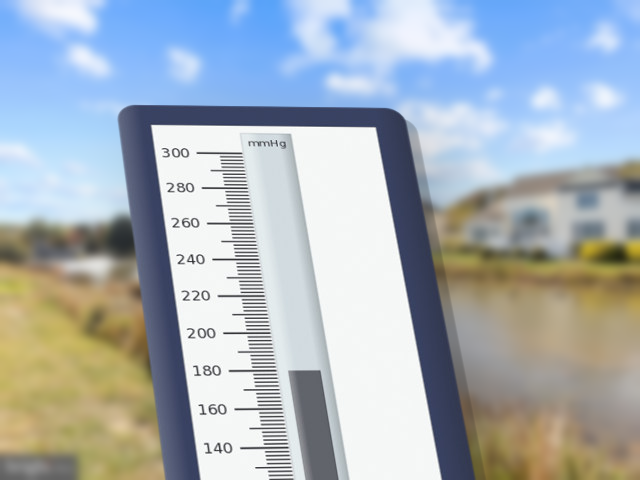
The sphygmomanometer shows 180 mmHg
